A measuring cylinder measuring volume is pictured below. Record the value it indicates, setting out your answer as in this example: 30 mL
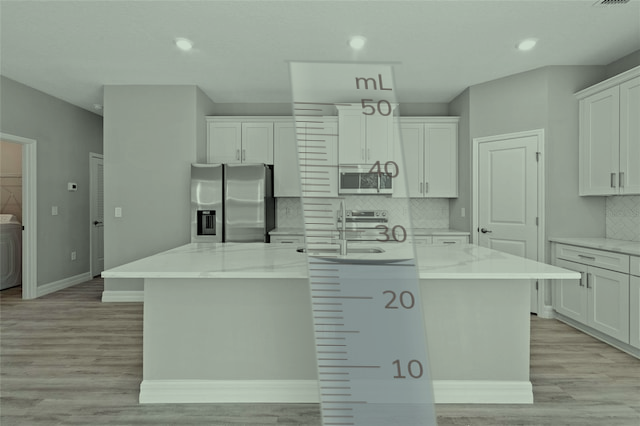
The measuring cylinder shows 25 mL
